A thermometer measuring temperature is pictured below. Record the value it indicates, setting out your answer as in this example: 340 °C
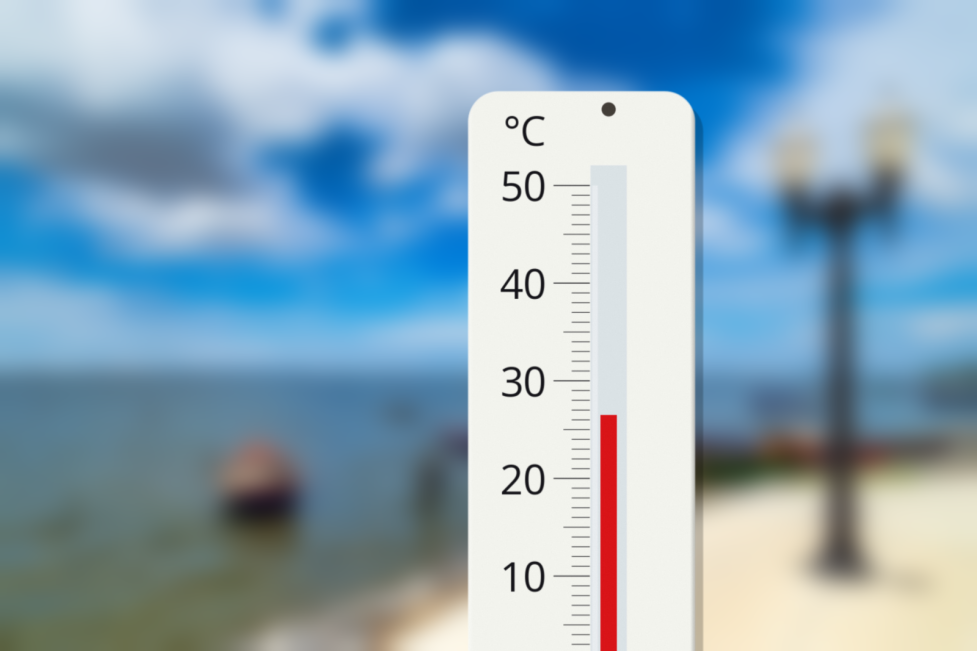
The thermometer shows 26.5 °C
